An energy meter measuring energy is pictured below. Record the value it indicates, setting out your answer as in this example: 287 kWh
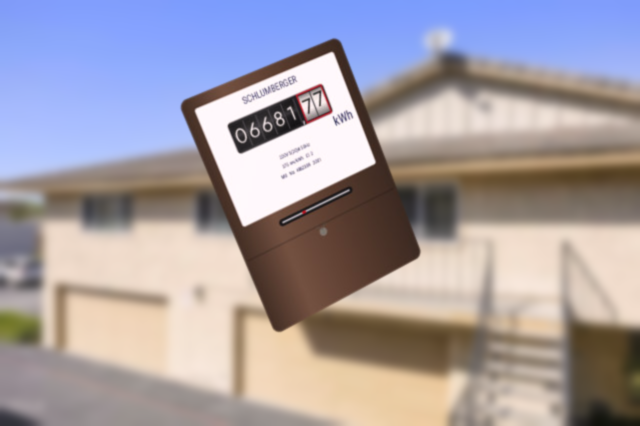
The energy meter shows 6681.77 kWh
